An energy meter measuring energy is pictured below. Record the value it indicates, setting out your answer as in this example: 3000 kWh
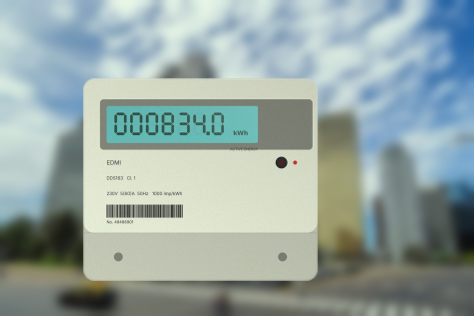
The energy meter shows 834.0 kWh
